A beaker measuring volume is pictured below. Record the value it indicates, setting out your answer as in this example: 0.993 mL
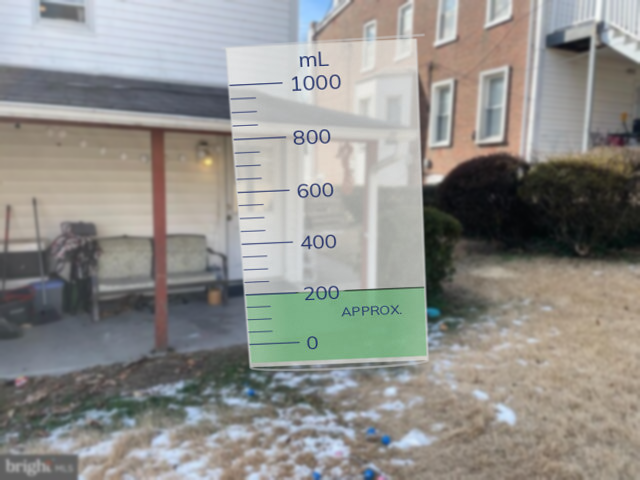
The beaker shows 200 mL
